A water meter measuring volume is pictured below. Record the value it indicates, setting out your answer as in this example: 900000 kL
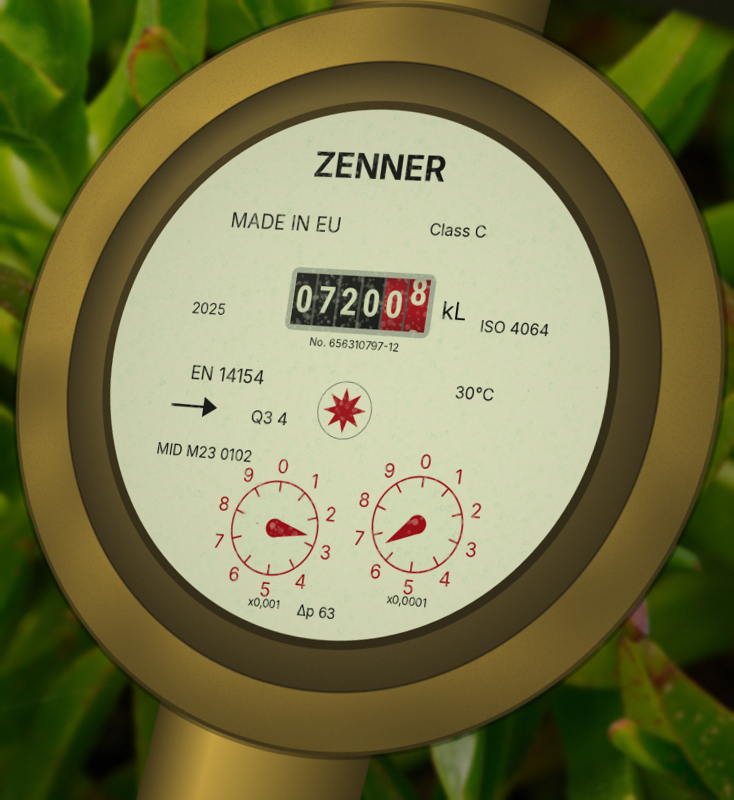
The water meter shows 720.0826 kL
